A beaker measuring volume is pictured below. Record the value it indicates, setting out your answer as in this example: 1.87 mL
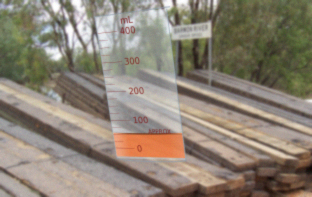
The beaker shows 50 mL
